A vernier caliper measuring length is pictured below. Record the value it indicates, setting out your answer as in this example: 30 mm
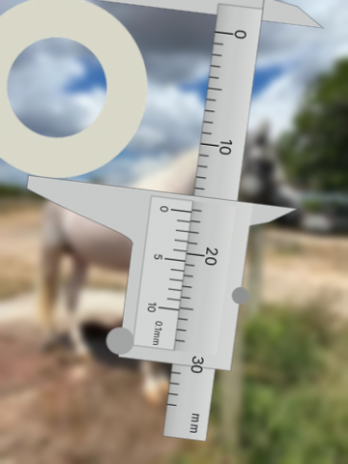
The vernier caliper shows 16.2 mm
